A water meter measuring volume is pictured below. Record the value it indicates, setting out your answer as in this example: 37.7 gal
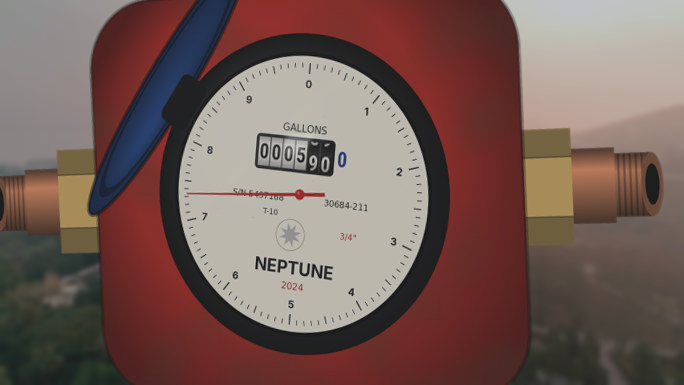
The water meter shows 5897.3 gal
